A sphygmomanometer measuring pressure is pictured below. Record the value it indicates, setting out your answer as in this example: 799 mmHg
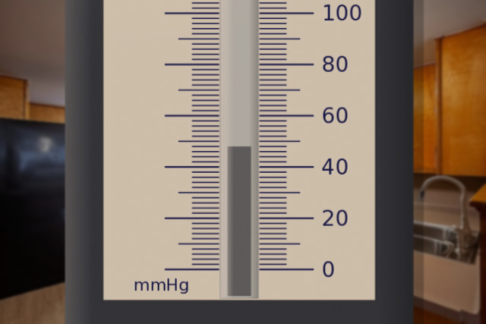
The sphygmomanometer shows 48 mmHg
